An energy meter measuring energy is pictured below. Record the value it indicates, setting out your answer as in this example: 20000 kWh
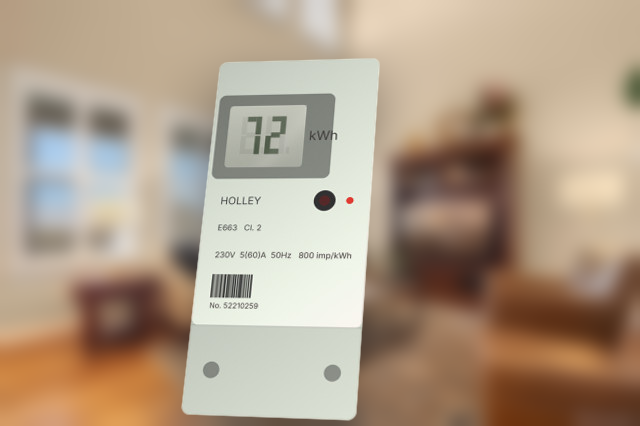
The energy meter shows 72 kWh
